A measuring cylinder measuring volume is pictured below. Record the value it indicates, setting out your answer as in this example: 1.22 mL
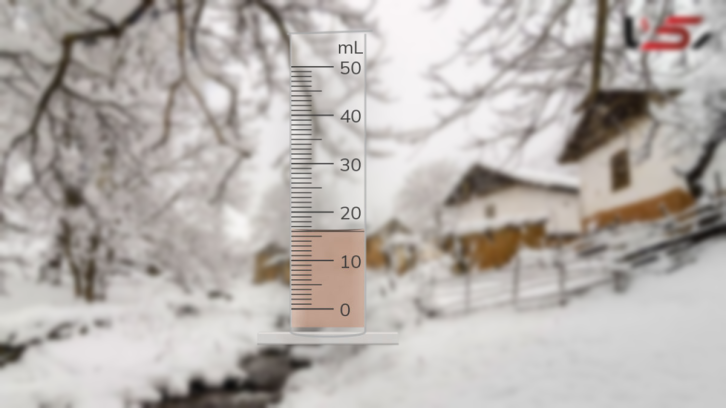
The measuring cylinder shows 16 mL
